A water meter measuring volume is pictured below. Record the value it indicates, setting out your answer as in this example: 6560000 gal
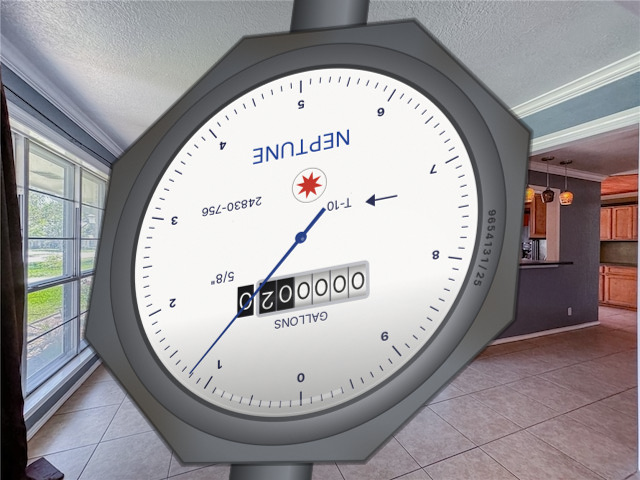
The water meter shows 21.2 gal
